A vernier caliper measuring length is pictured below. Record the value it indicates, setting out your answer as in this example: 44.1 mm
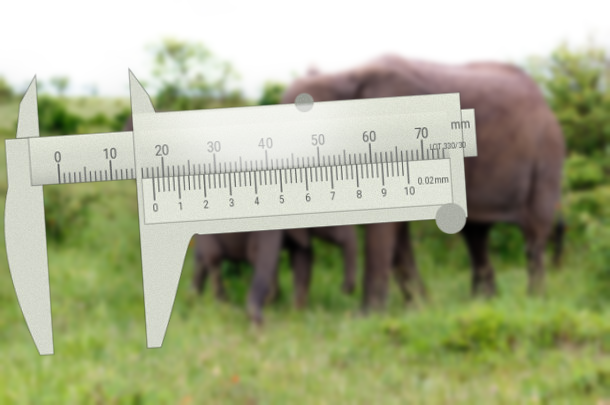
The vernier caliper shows 18.0 mm
